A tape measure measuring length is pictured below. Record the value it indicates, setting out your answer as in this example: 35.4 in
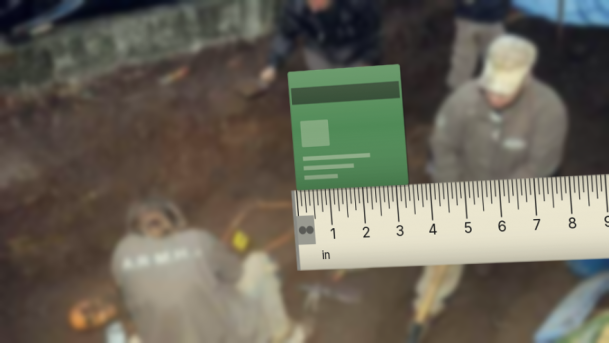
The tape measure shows 3.375 in
